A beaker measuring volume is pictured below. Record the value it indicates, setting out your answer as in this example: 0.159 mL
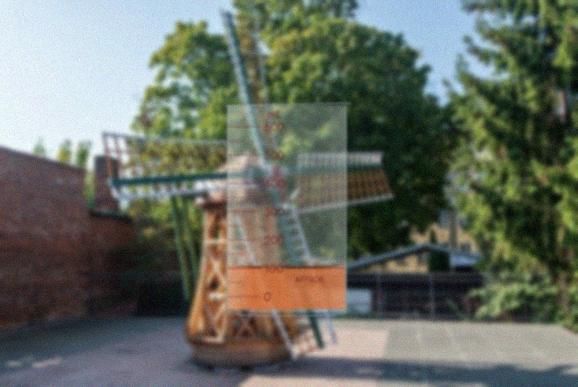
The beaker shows 100 mL
